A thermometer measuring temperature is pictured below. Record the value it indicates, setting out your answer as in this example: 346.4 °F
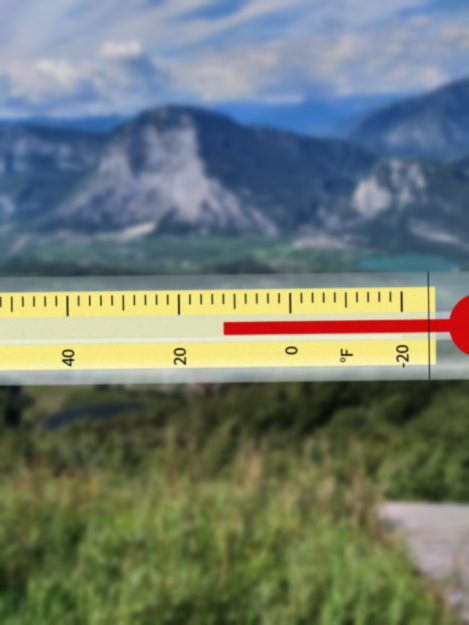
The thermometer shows 12 °F
